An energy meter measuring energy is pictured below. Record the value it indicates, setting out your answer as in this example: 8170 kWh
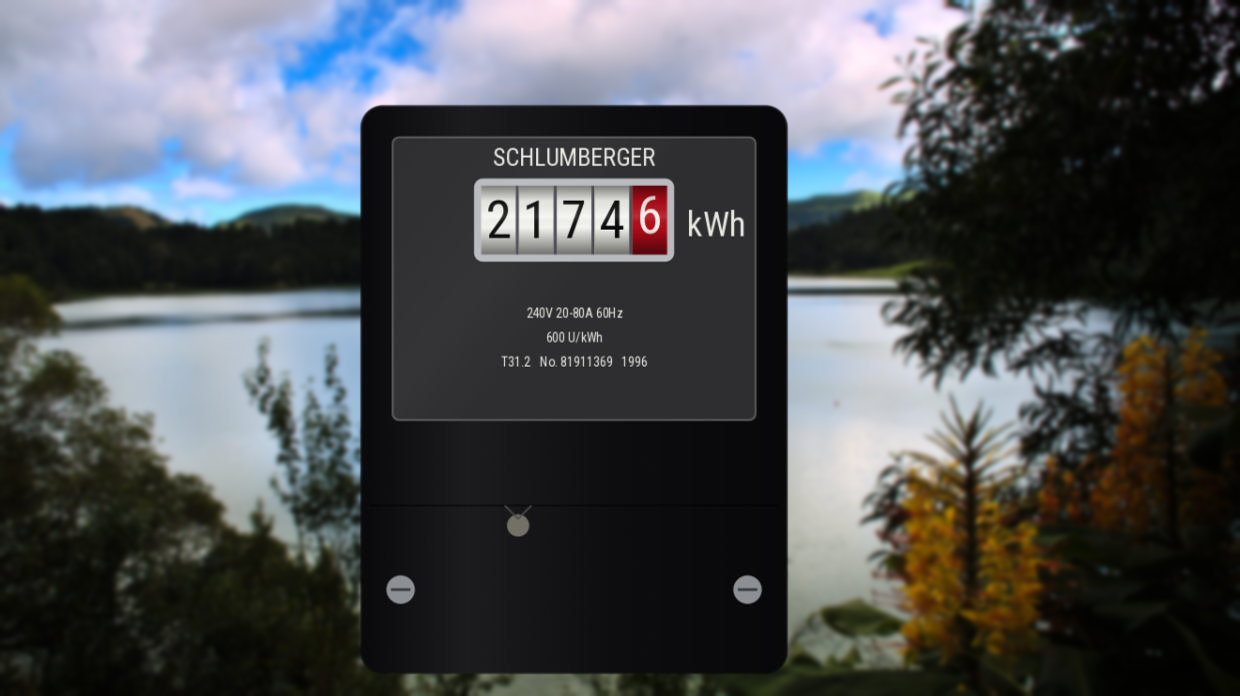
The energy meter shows 2174.6 kWh
